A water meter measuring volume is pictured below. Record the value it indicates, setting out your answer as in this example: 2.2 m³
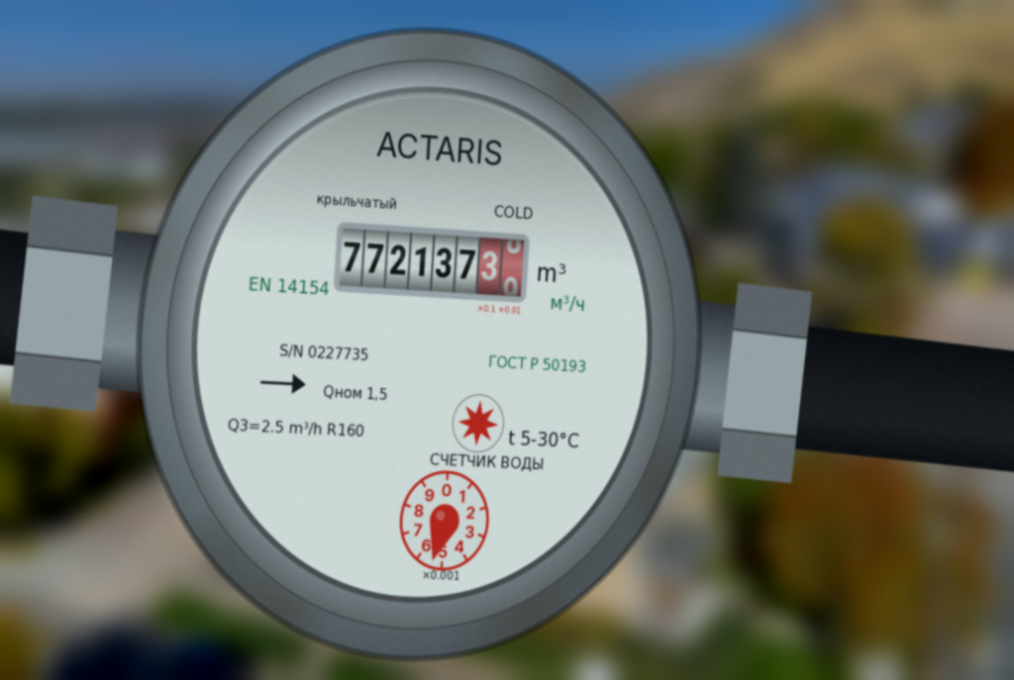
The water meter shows 772137.385 m³
